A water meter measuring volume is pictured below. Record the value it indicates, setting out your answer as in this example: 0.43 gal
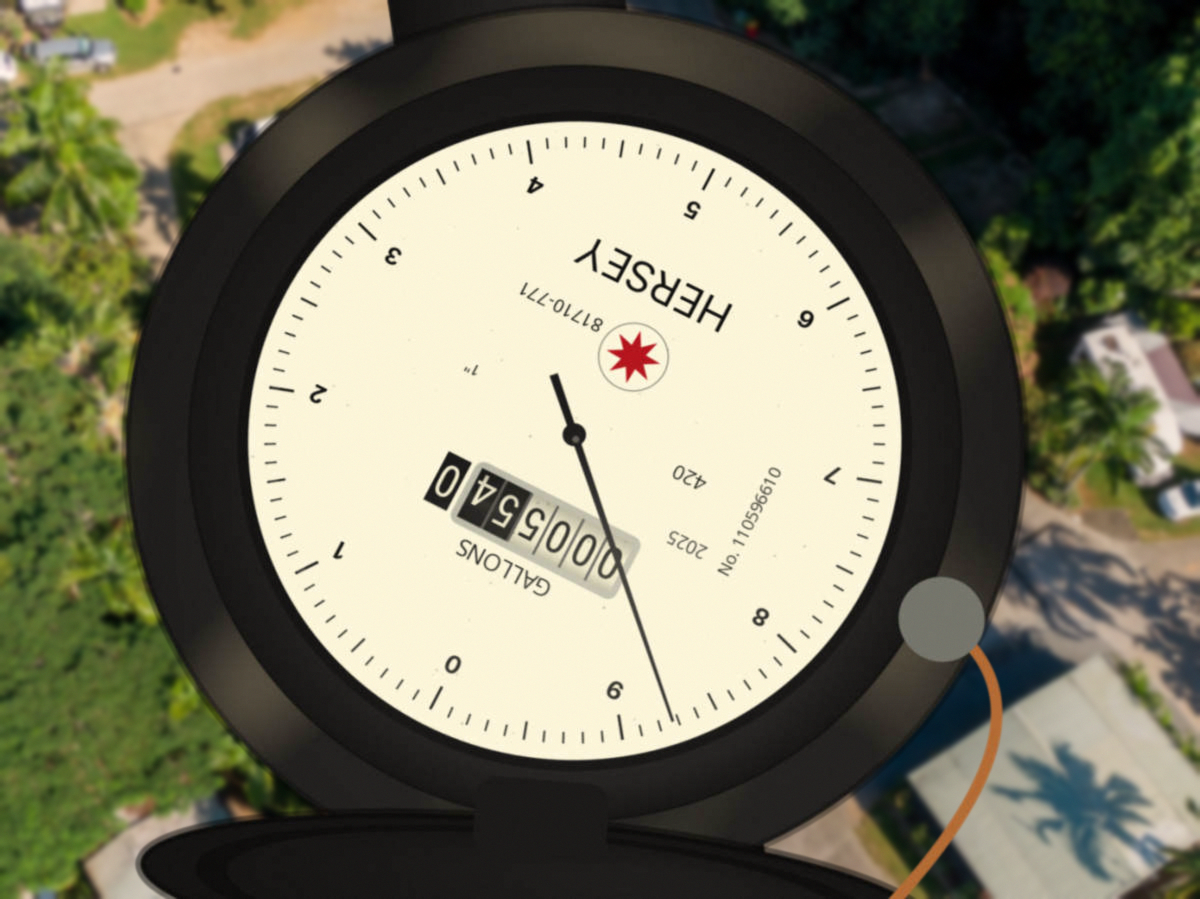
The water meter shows 5538.7 gal
